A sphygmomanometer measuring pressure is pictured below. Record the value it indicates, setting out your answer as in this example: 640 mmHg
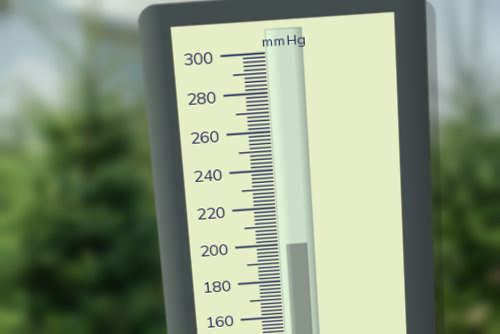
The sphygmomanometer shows 200 mmHg
